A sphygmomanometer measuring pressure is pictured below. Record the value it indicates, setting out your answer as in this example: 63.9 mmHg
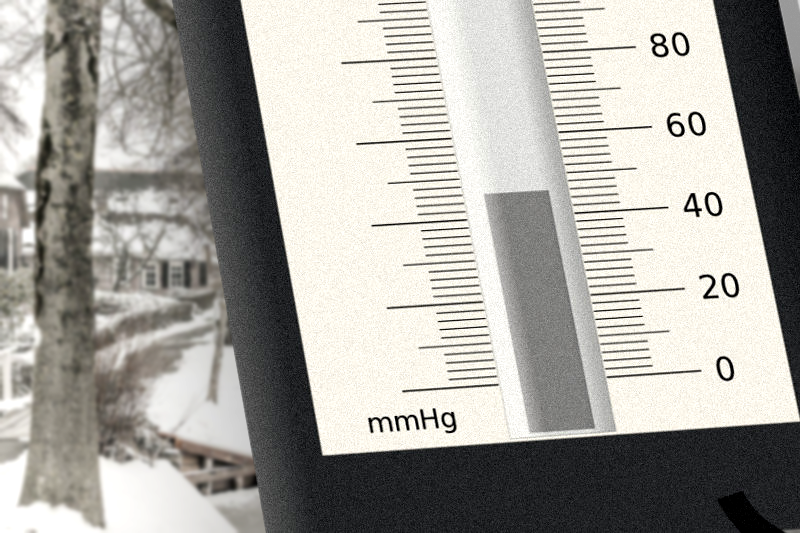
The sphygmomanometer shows 46 mmHg
